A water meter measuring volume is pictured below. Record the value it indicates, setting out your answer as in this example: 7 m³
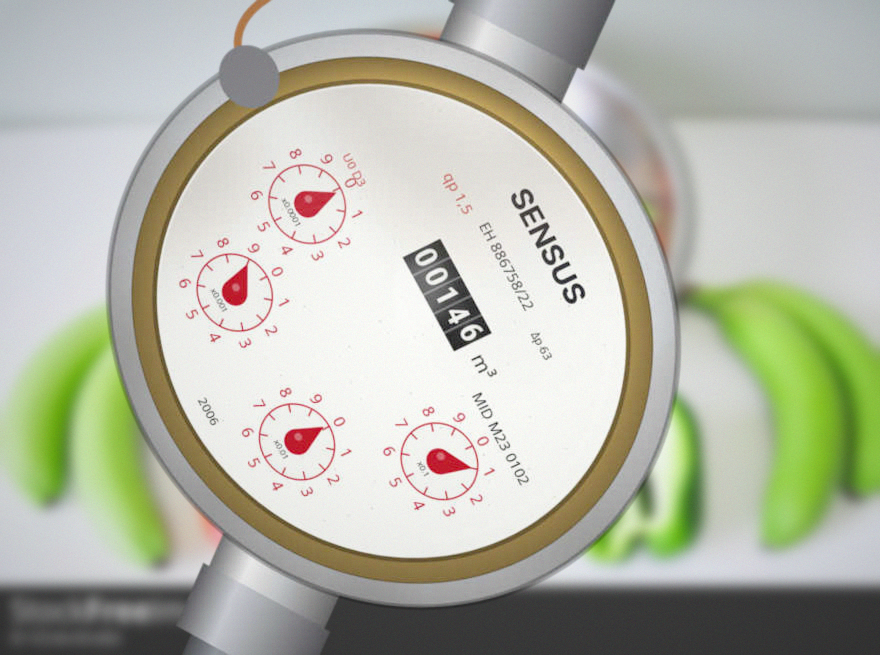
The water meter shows 146.0990 m³
